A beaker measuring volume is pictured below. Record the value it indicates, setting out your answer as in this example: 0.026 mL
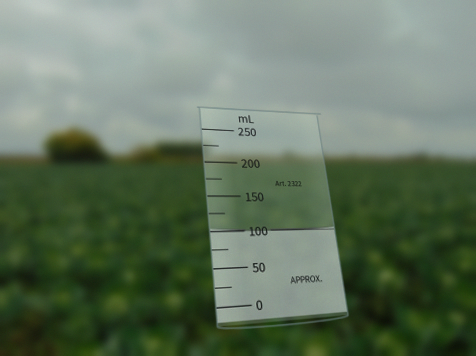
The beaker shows 100 mL
